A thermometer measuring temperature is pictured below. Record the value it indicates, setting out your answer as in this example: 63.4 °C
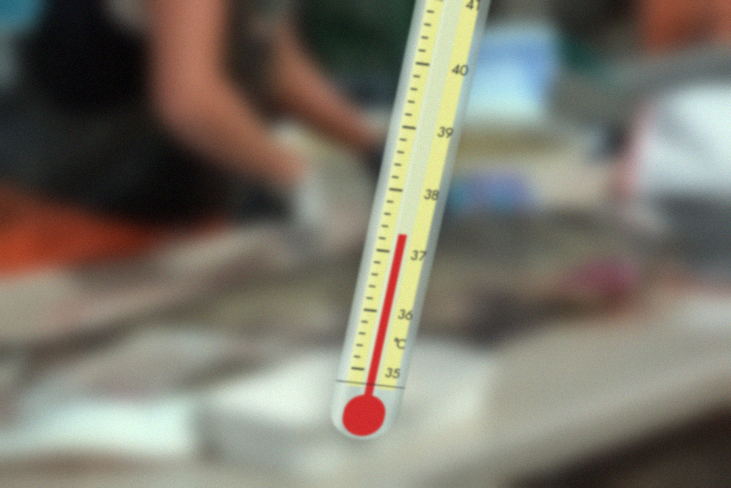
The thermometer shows 37.3 °C
